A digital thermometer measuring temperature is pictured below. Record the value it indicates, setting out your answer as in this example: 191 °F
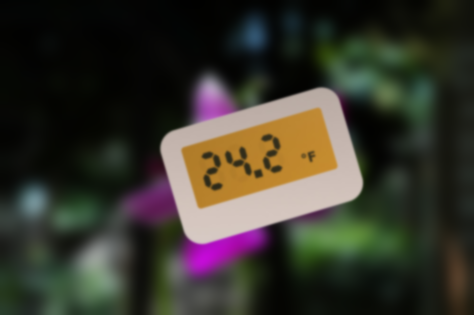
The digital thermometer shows 24.2 °F
